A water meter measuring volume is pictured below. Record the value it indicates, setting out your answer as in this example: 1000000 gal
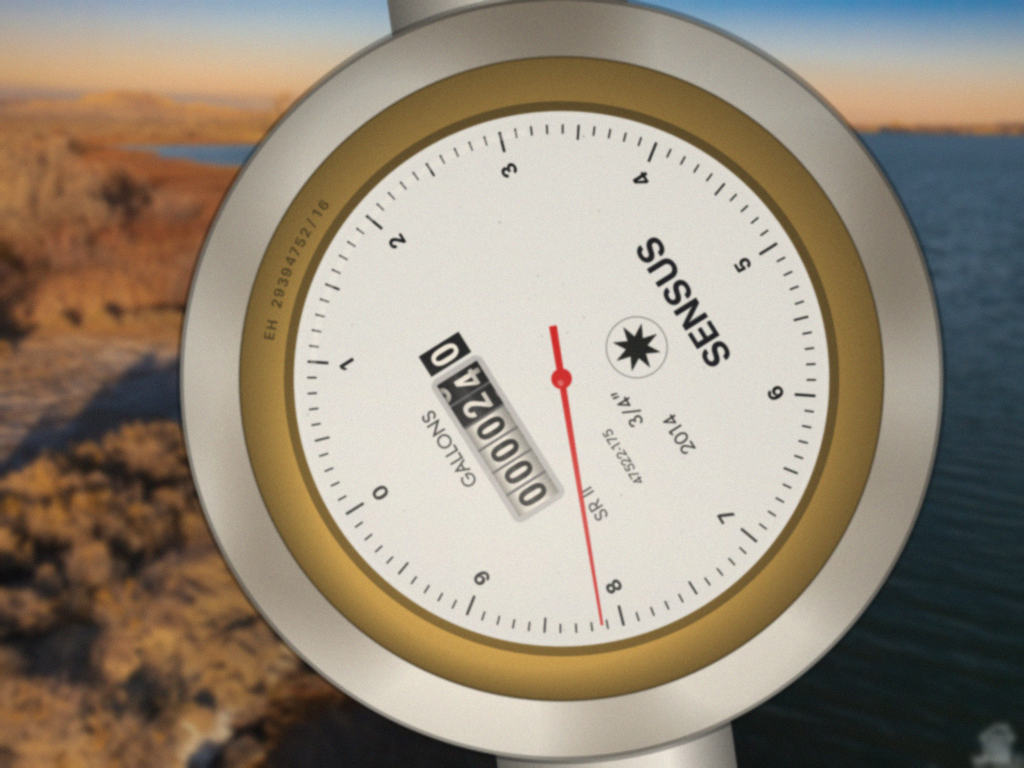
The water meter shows 238.1 gal
